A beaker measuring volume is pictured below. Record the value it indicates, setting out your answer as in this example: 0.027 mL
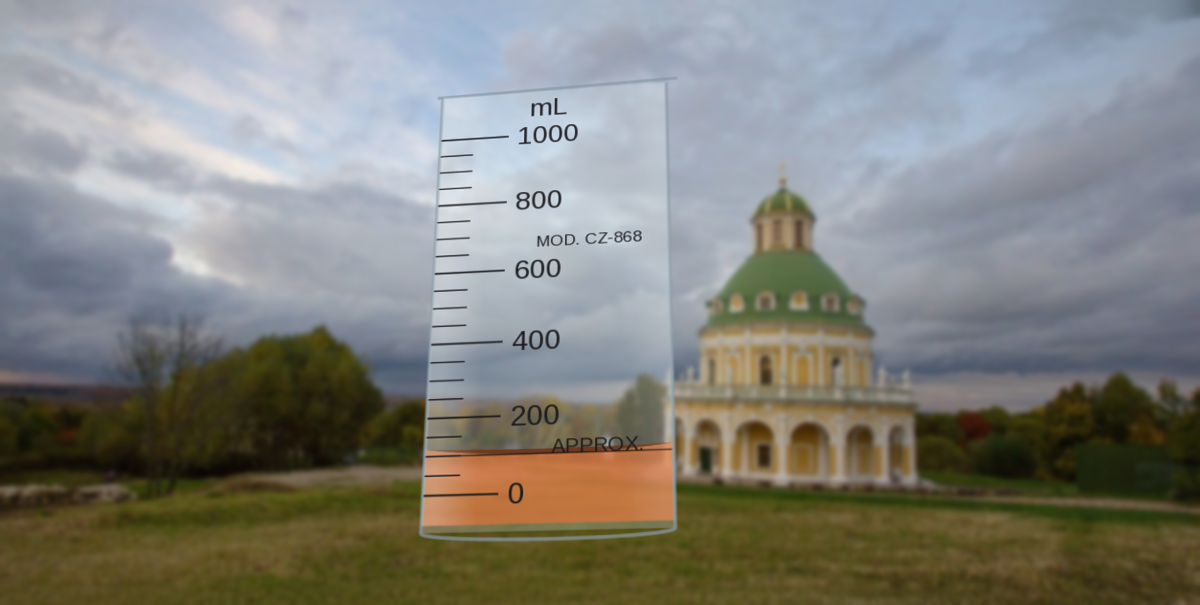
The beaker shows 100 mL
